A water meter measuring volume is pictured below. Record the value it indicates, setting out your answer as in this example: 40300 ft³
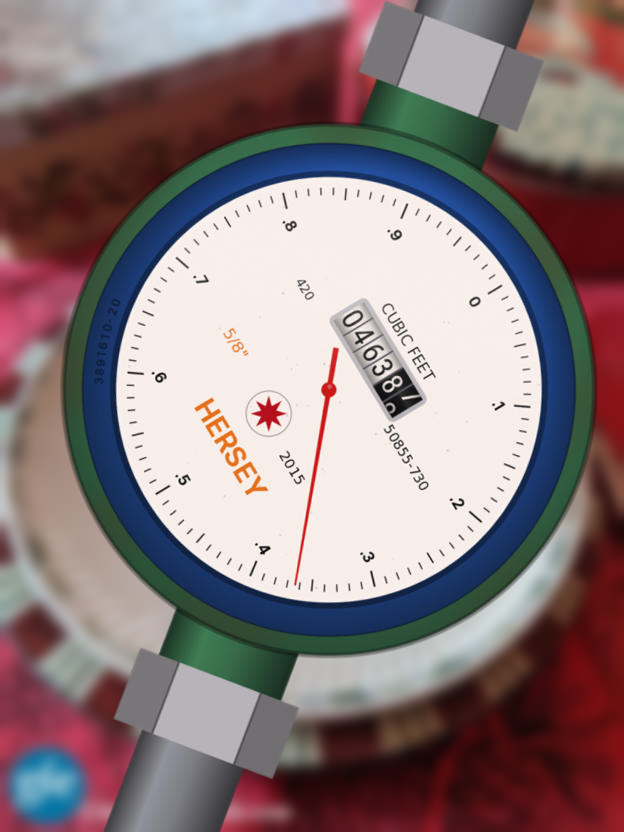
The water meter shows 46387.36 ft³
